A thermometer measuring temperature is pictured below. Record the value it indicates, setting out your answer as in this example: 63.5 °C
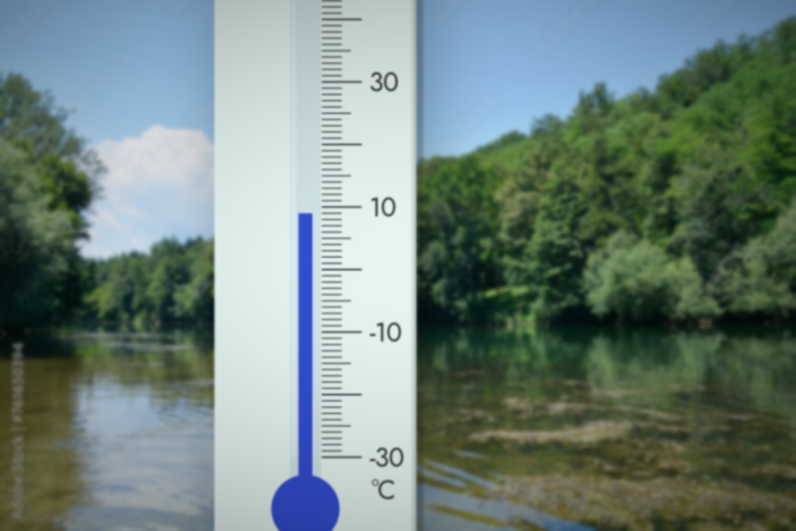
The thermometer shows 9 °C
